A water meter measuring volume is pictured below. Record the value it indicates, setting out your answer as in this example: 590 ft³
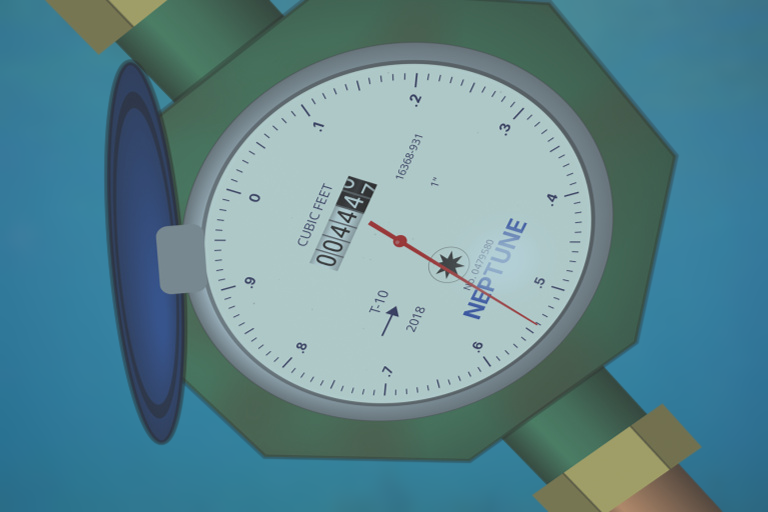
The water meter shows 4446.54 ft³
